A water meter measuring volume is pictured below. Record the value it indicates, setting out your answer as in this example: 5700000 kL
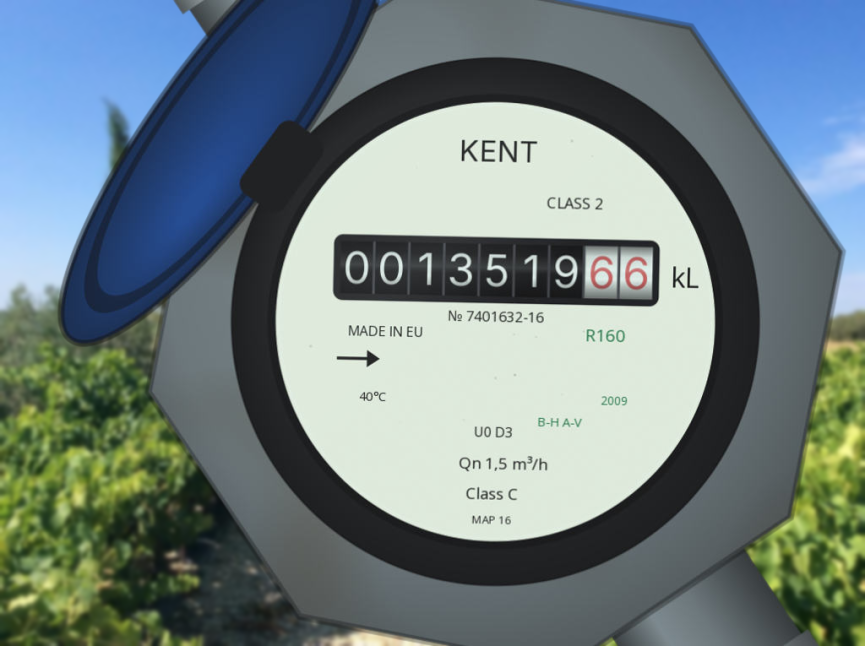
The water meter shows 13519.66 kL
